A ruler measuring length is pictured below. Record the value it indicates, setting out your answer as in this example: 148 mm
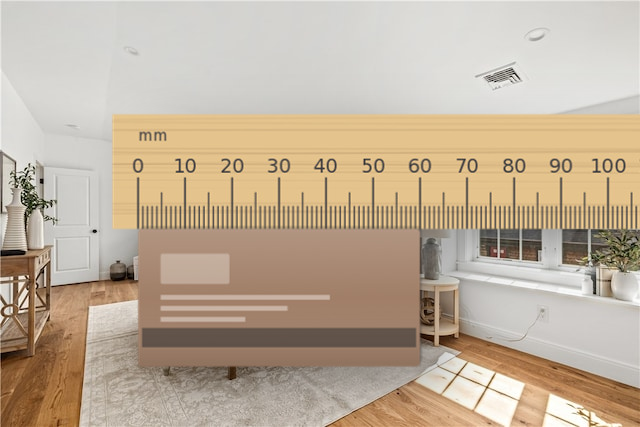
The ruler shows 60 mm
